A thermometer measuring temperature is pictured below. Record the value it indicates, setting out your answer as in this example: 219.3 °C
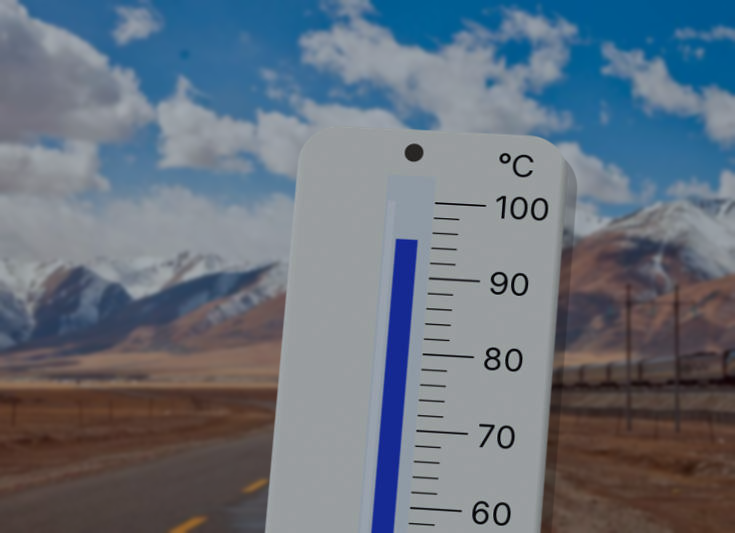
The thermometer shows 95 °C
